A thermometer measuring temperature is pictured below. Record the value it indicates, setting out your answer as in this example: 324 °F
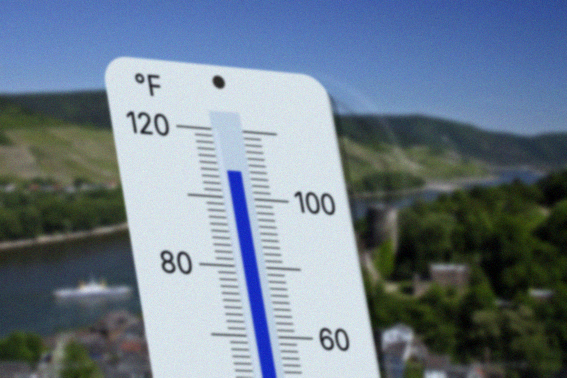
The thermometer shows 108 °F
